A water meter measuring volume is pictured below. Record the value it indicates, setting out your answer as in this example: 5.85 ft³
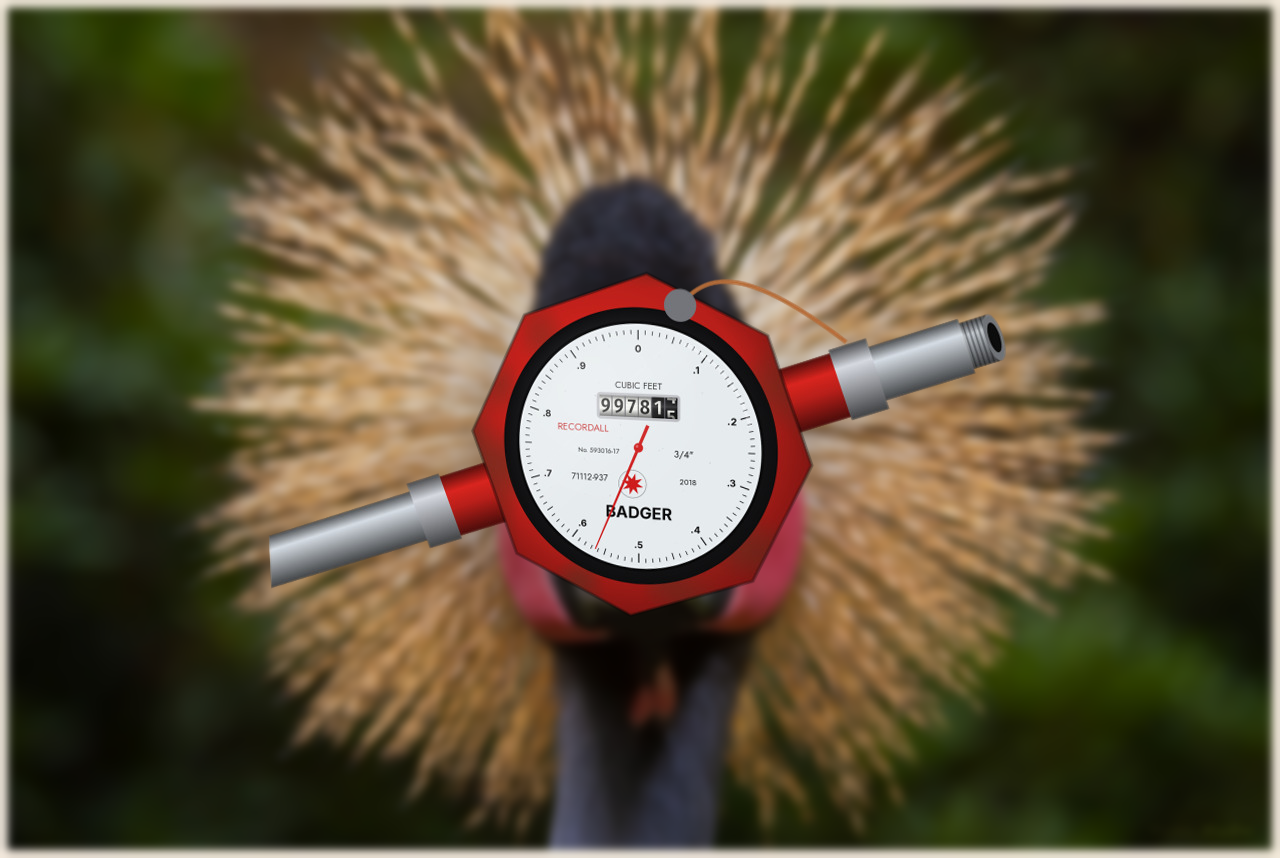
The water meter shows 997814.56 ft³
